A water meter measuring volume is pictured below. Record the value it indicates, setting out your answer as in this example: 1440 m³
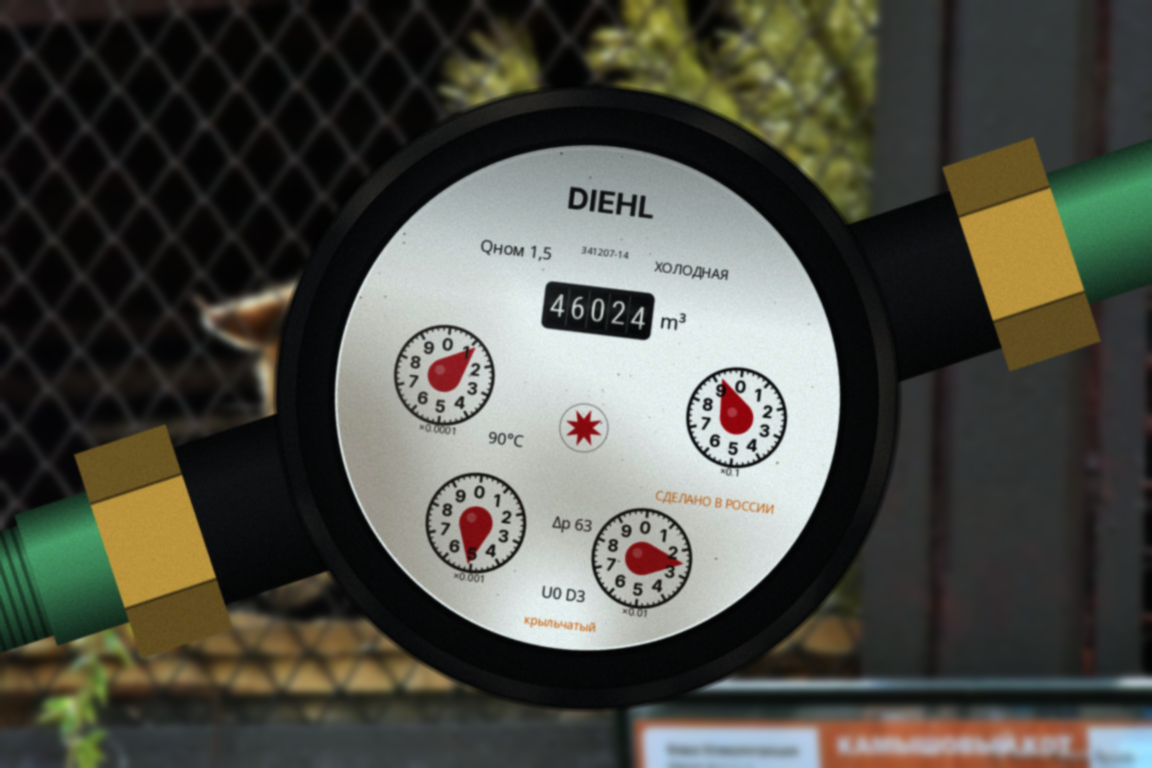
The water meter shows 46023.9251 m³
